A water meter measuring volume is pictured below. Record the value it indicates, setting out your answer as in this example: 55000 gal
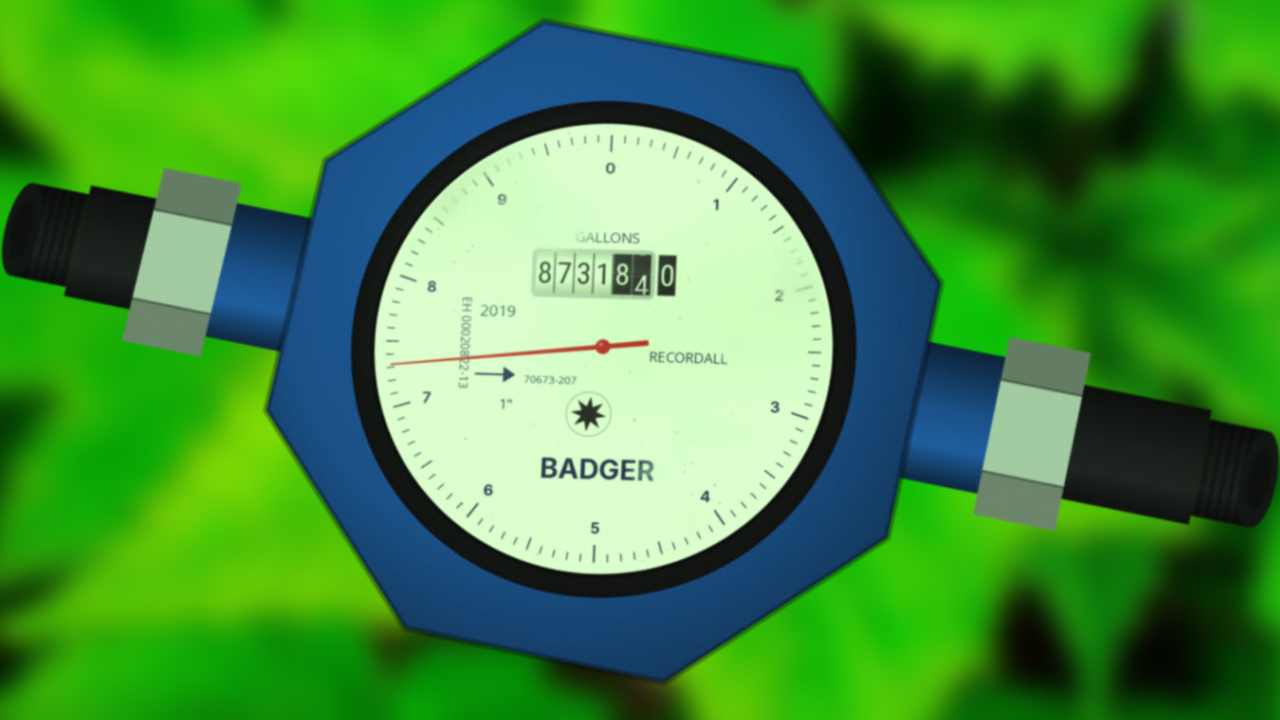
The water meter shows 8731837.3 gal
